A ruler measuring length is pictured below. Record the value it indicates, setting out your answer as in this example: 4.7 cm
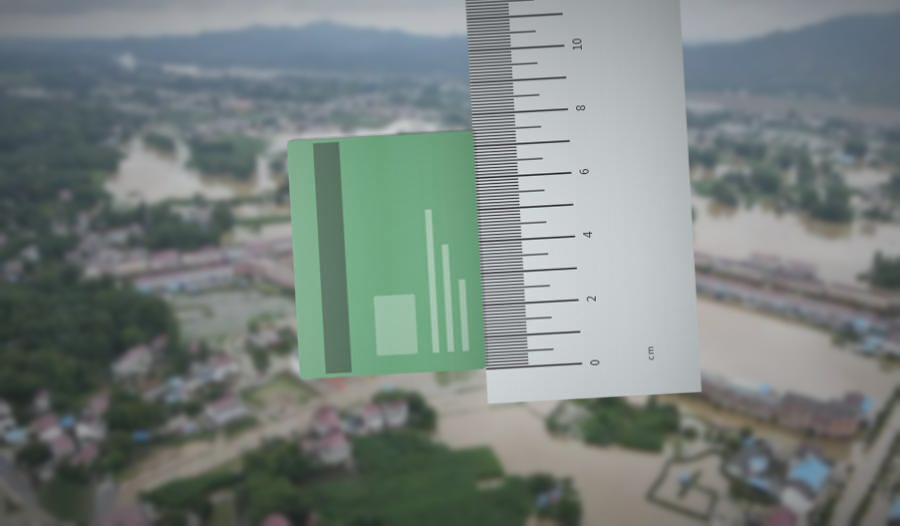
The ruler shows 7.5 cm
